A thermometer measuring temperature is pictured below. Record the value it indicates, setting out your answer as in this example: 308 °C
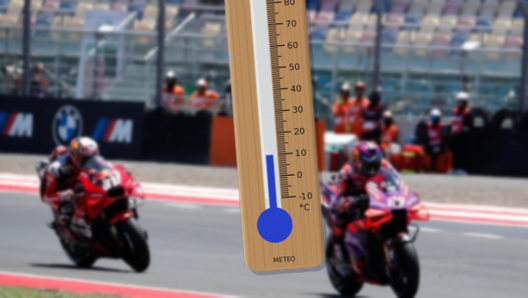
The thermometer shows 10 °C
